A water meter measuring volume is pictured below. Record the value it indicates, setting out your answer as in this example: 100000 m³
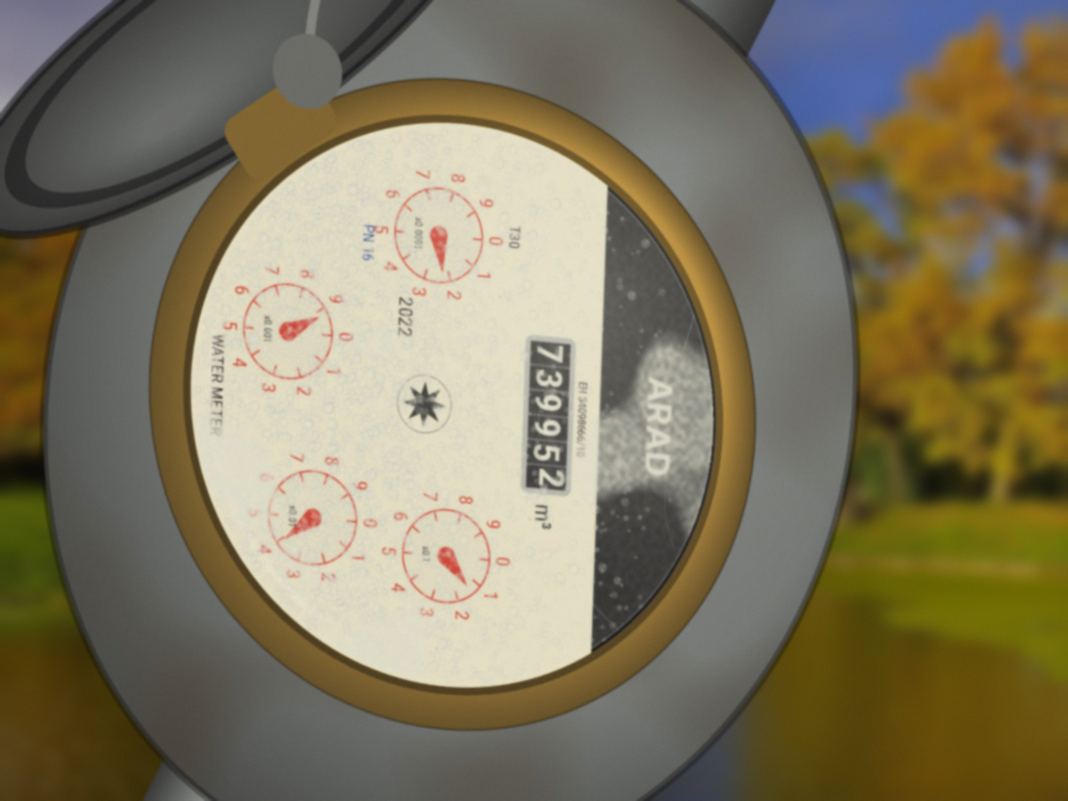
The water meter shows 739952.1392 m³
